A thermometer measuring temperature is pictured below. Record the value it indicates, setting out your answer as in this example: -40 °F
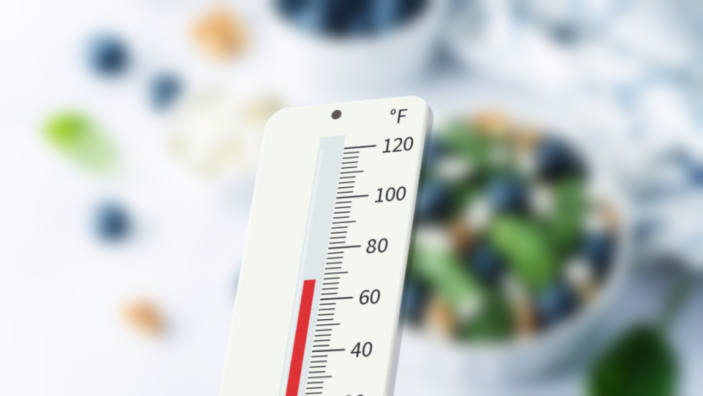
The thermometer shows 68 °F
